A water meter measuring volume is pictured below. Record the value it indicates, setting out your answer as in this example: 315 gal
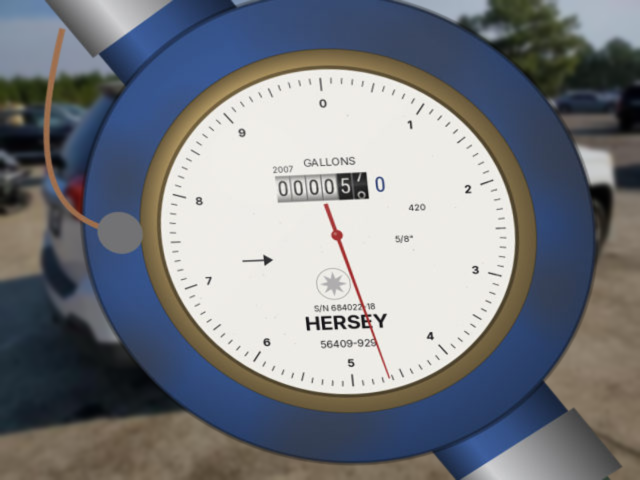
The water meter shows 574.6 gal
